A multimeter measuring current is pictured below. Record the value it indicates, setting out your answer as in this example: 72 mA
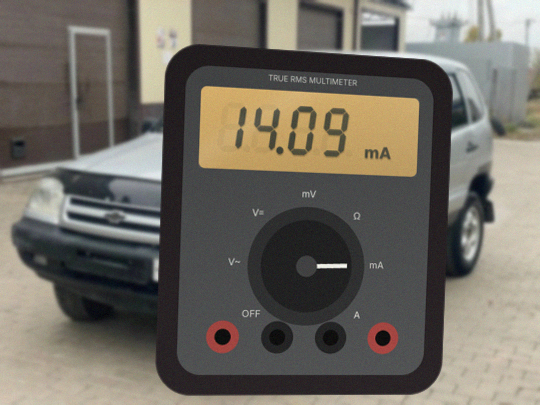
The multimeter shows 14.09 mA
